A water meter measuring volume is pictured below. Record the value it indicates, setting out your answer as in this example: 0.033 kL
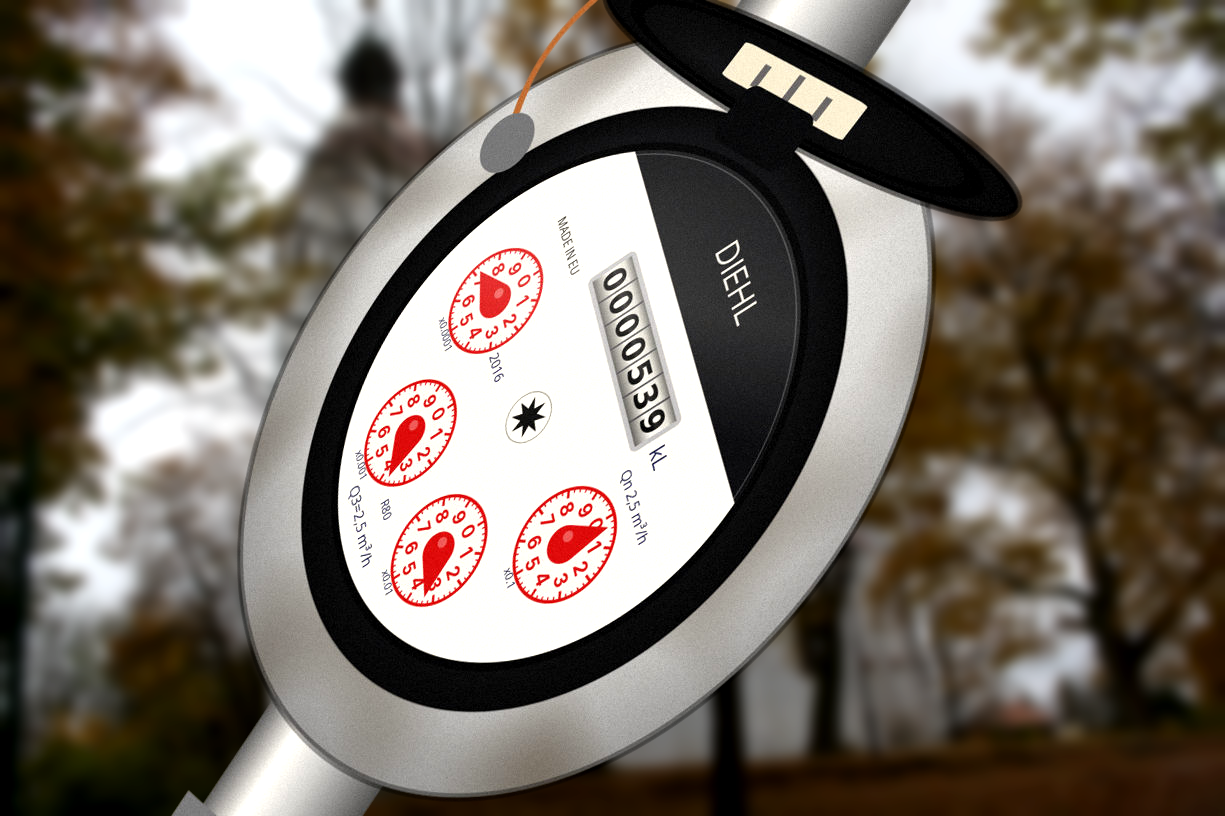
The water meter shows 539.0337 kL
